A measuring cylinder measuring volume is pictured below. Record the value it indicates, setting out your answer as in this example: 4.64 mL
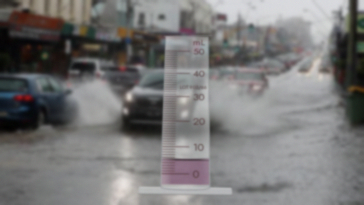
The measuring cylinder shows 5 mL
